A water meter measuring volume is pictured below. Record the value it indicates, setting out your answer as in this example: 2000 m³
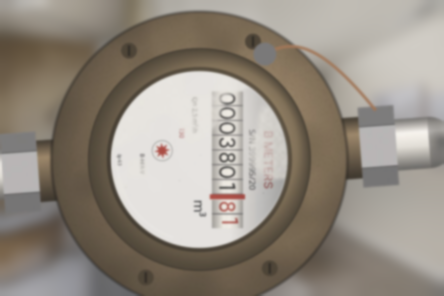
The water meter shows 3801.81 m³
